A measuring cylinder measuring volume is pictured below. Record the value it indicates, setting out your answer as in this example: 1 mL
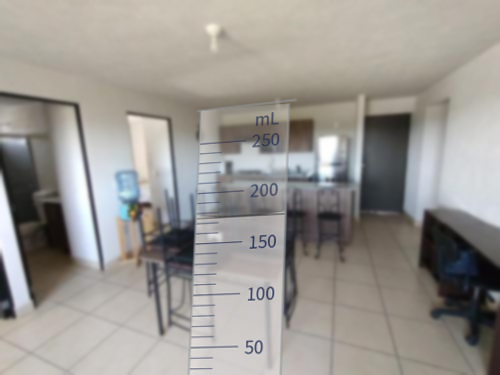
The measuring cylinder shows 175 mL
